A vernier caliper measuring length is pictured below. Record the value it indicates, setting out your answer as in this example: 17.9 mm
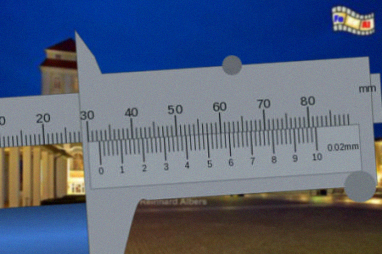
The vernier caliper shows 32.5 mm
